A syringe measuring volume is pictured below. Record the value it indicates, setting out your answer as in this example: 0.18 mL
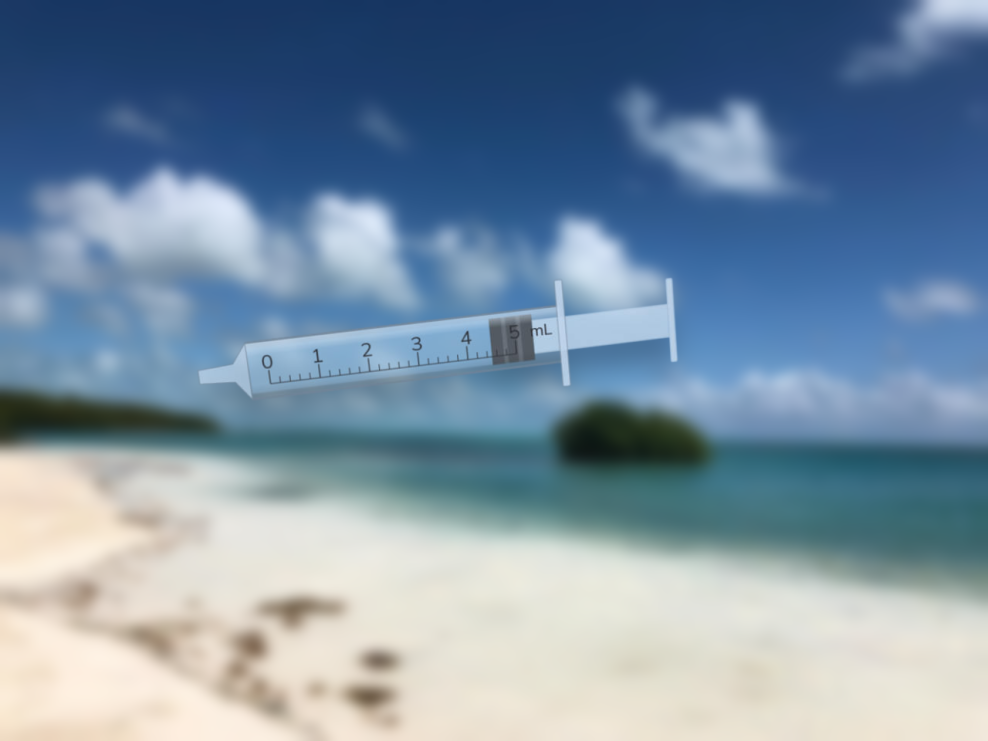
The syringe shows 4.5 mL
